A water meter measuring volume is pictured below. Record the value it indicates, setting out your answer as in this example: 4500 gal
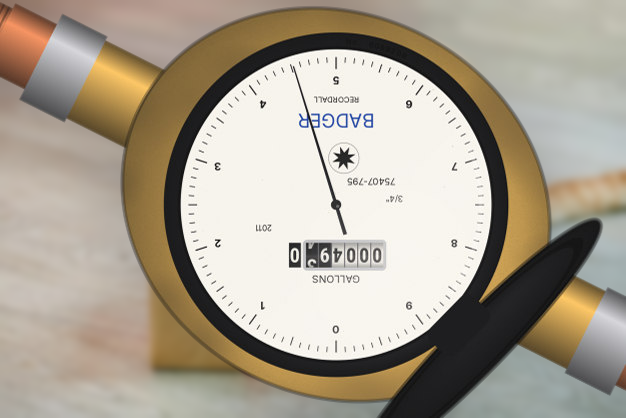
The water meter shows 4934.5 gal
